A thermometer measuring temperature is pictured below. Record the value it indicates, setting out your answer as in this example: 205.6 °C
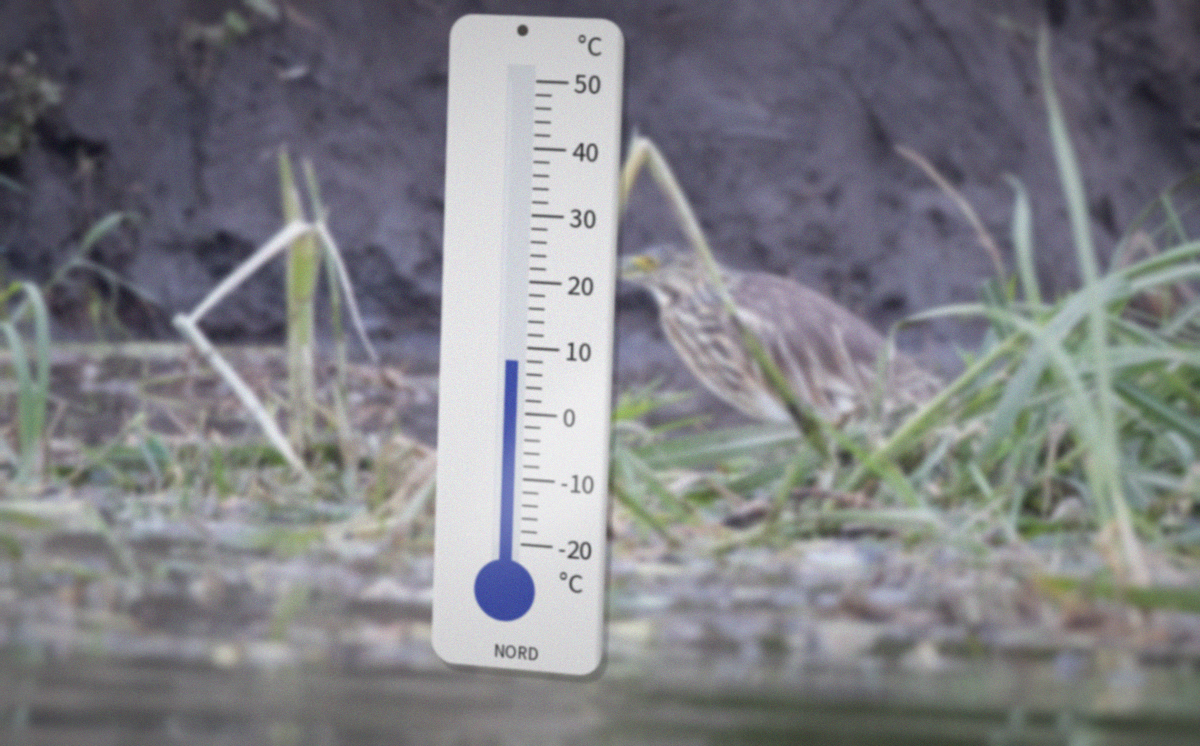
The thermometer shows 8 °C
